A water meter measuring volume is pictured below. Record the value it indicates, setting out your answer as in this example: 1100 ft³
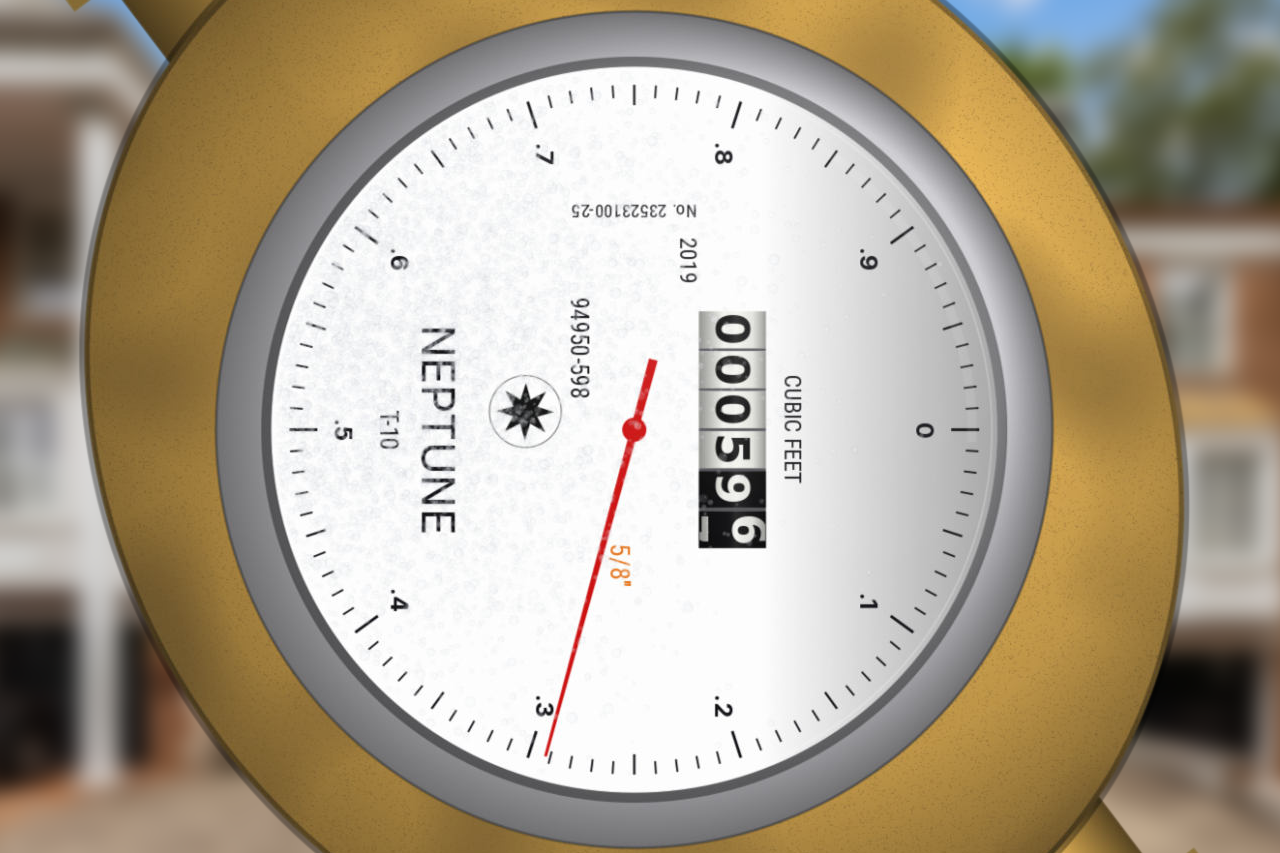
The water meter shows 596.29 ft³
